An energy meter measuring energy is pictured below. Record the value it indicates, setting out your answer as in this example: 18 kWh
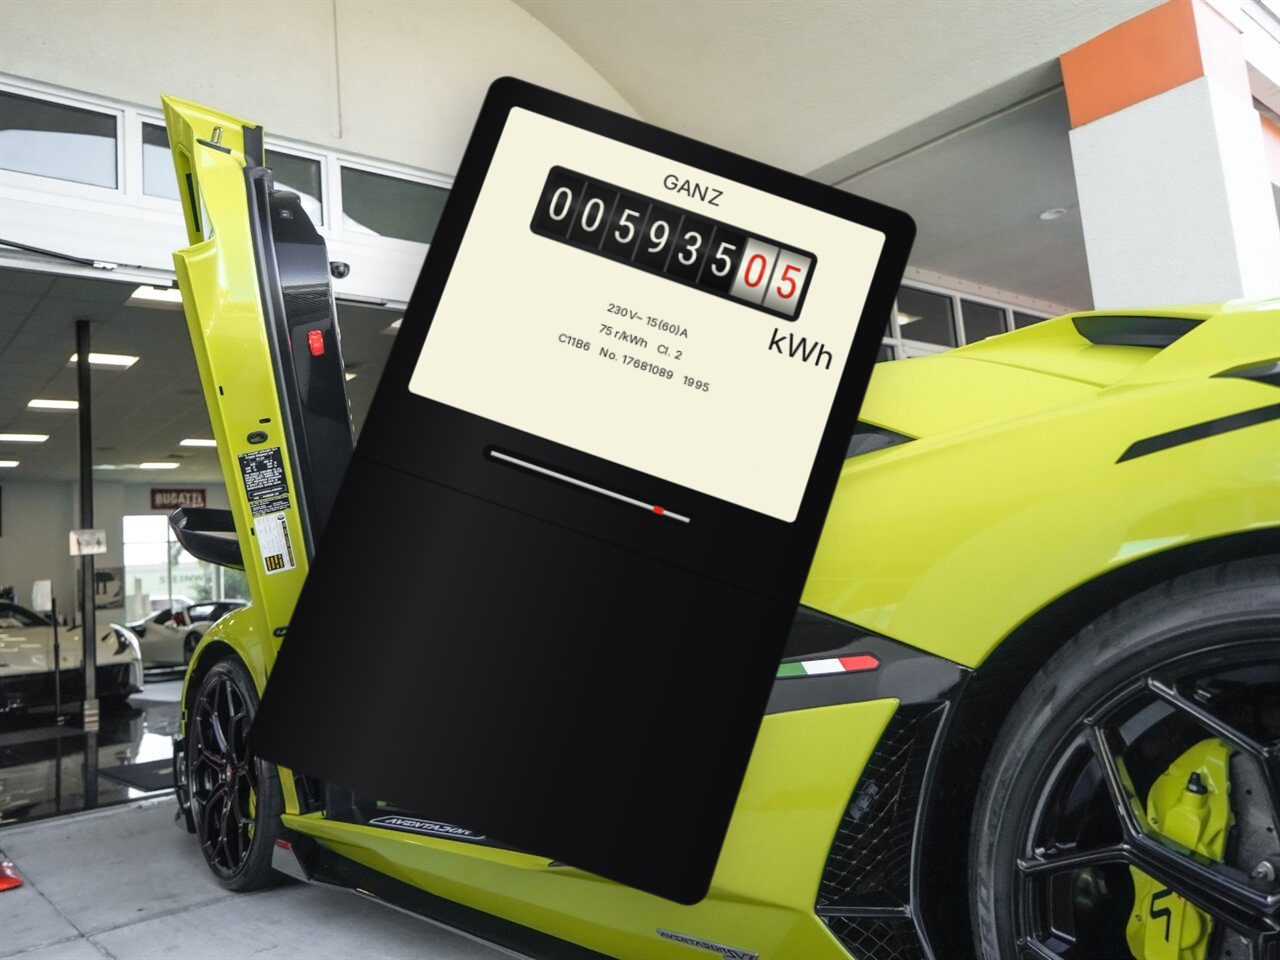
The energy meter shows 5935.05 kWh
